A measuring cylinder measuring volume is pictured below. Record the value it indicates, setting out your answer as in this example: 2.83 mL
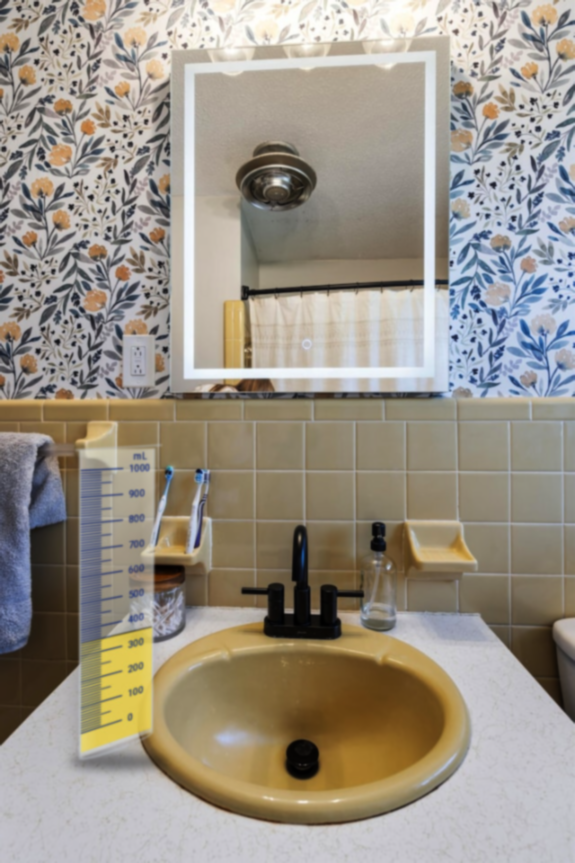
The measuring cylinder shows 350 mL
